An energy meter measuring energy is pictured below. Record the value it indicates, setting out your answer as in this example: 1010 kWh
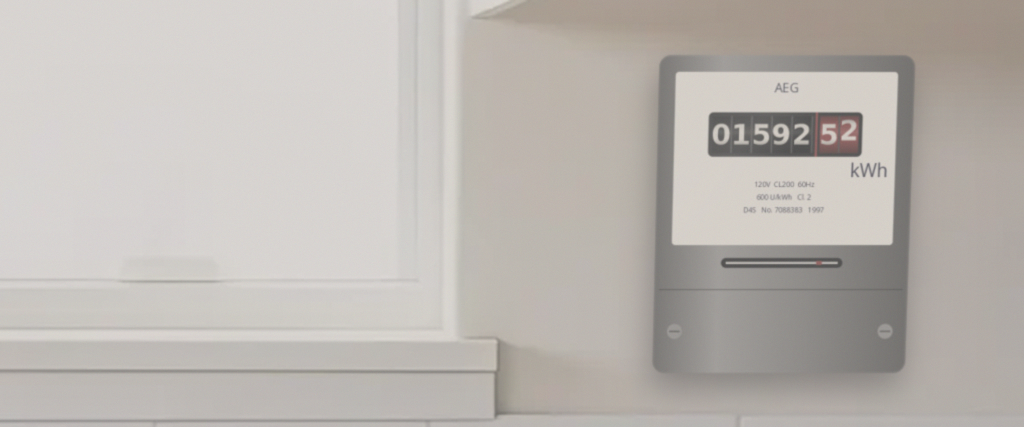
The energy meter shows 1592.52 kWh
